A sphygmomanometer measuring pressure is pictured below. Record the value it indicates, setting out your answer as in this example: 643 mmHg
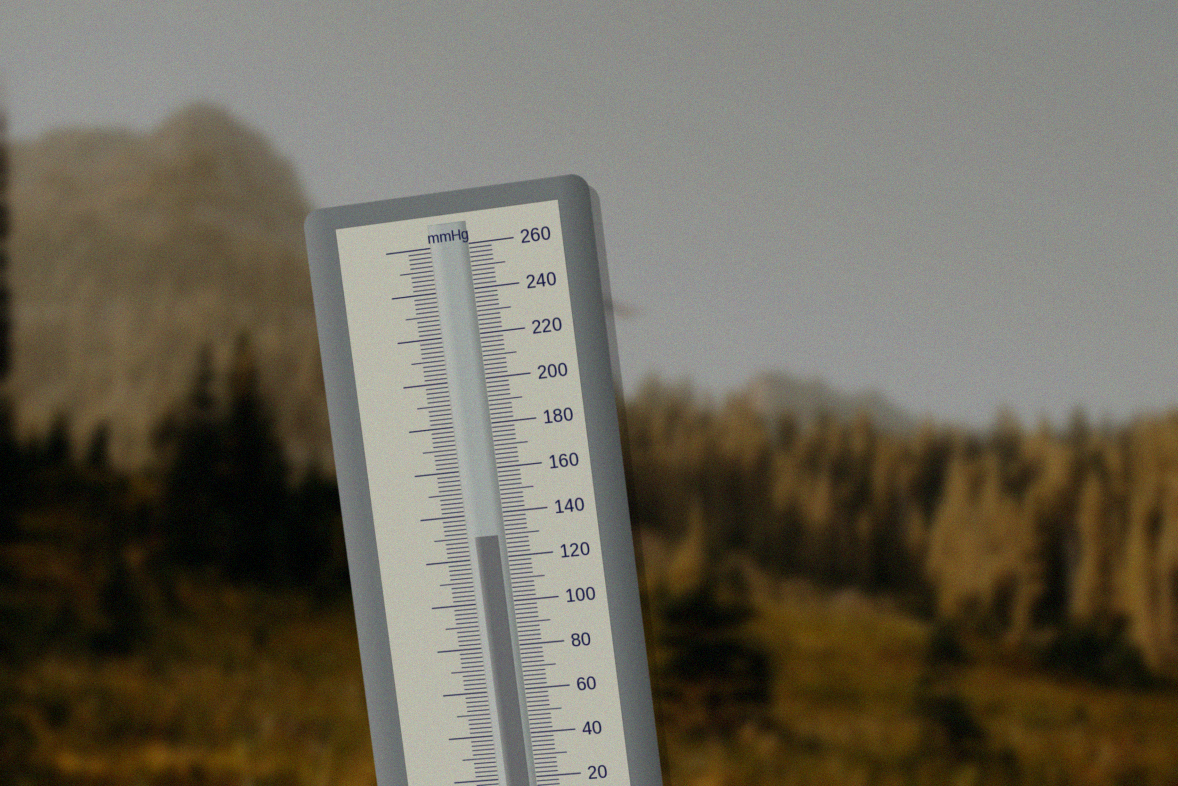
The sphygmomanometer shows 130 mmHg
